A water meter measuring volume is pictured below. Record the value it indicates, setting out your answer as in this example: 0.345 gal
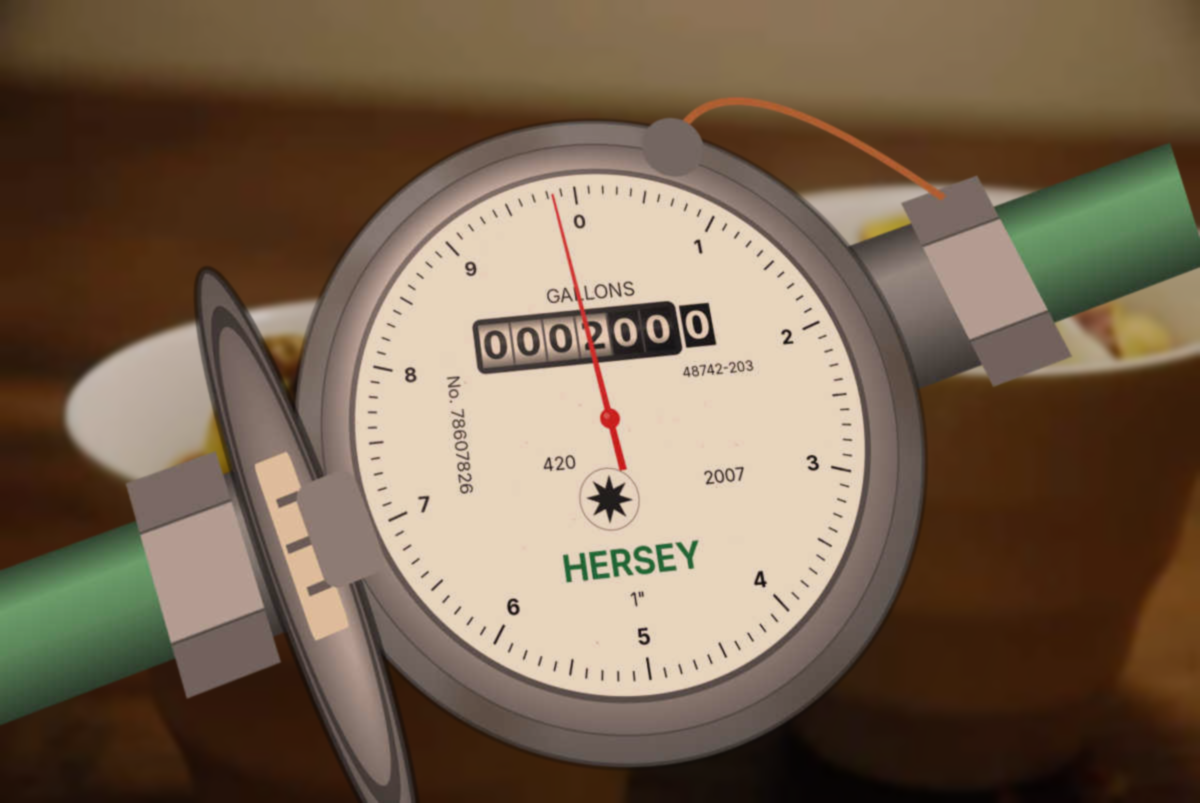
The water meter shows 1999.8 gal
